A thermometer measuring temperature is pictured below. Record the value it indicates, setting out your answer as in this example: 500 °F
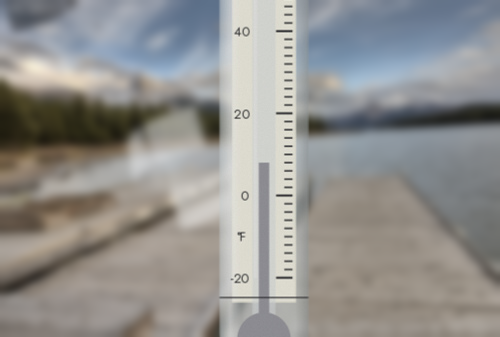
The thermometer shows 8 °F
